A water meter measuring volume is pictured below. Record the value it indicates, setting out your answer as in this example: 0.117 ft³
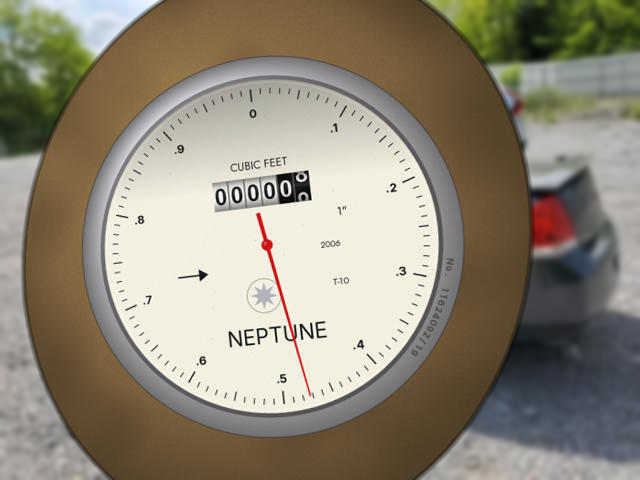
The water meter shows 8.47 ft³
